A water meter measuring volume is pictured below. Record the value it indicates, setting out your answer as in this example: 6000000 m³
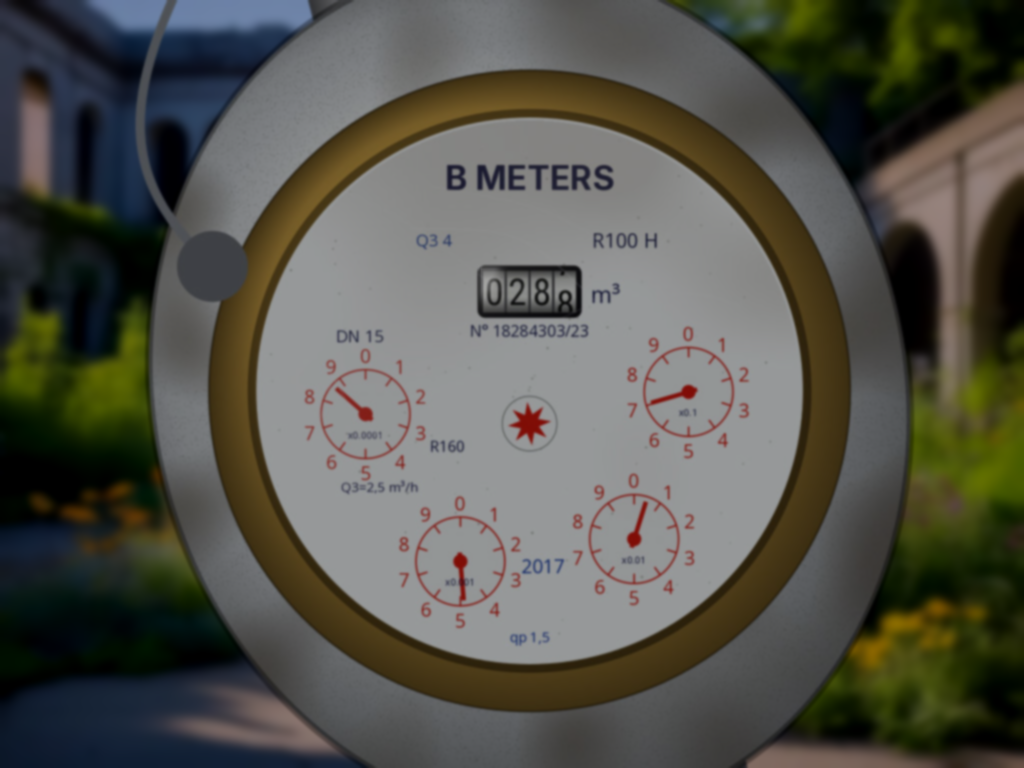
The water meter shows 287.7048 m³
